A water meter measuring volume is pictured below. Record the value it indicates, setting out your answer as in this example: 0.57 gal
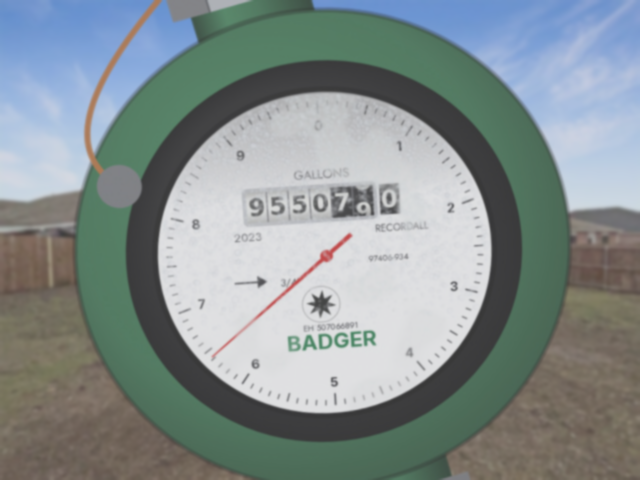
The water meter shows 9550786.4 gal
